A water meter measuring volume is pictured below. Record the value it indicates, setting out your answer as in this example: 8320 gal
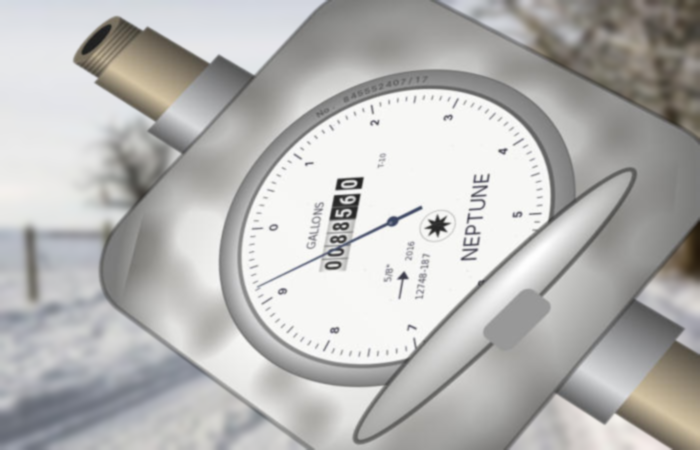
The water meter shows 88559.2 gal
